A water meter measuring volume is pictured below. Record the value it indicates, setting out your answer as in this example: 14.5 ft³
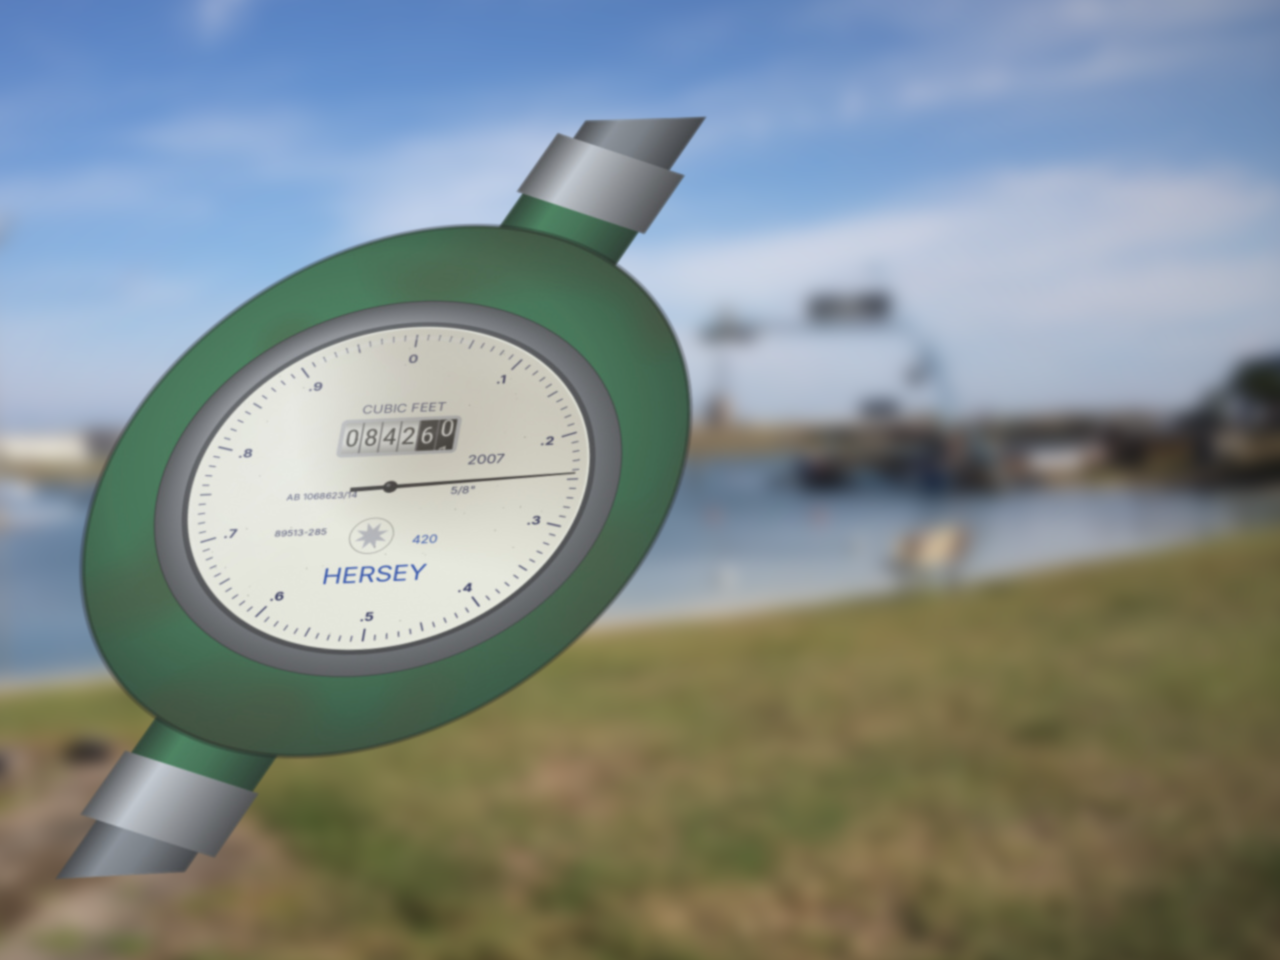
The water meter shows 84260.24 ft³
